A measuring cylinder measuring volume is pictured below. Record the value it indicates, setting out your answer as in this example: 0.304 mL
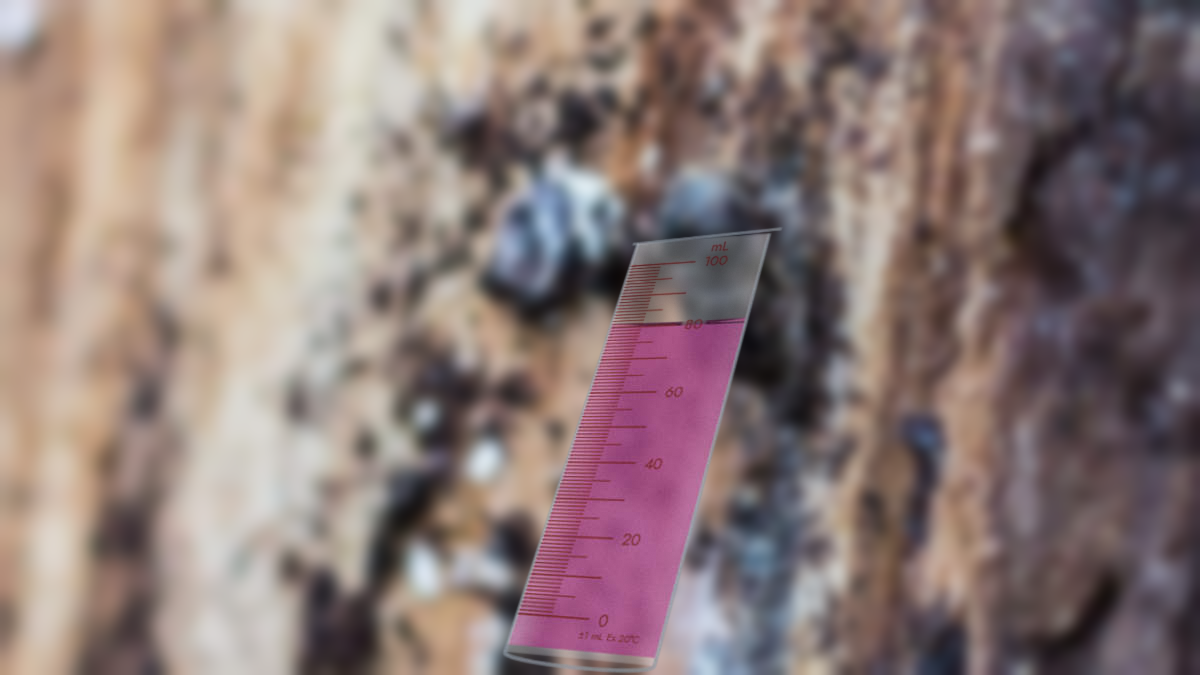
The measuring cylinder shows 80 mL
